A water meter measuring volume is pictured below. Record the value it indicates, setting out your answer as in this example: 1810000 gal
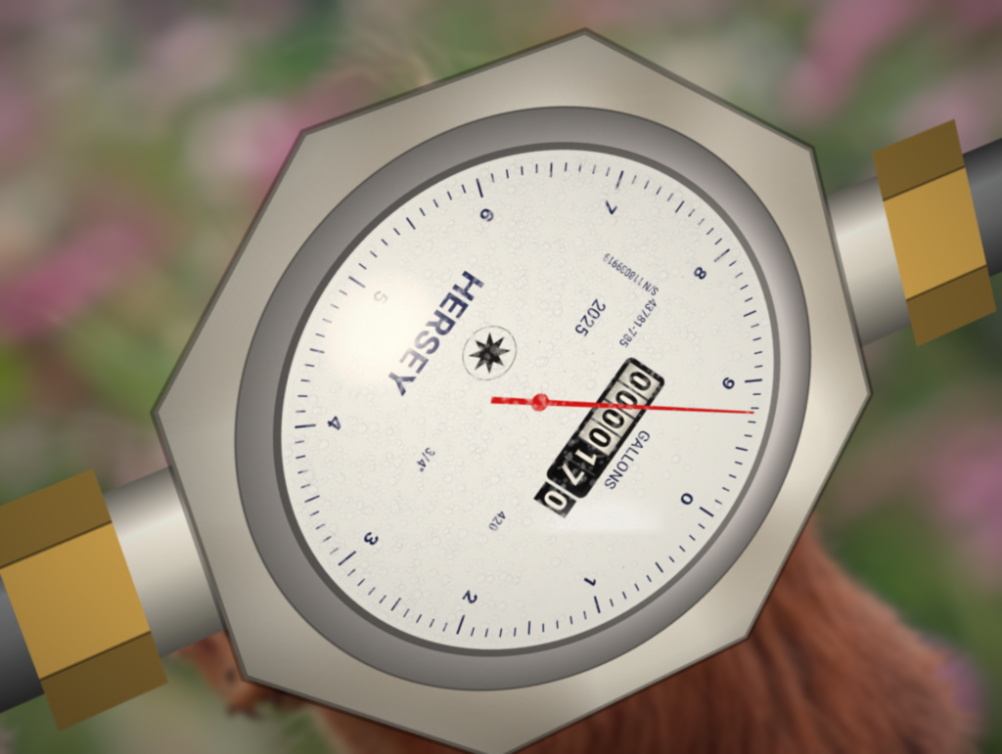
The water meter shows 169.2 gal
